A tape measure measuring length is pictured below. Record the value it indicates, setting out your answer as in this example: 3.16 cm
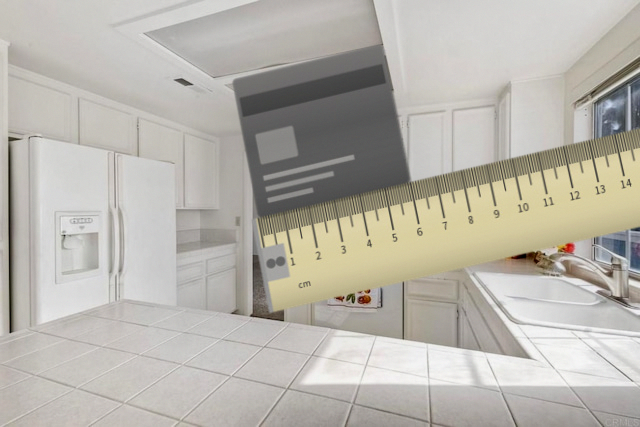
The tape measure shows 6 cm
